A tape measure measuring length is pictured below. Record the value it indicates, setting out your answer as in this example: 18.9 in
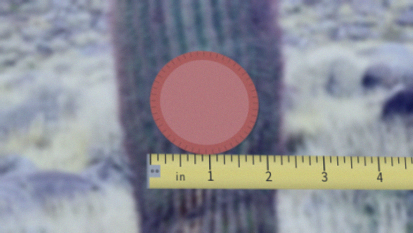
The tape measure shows 1.875 in
